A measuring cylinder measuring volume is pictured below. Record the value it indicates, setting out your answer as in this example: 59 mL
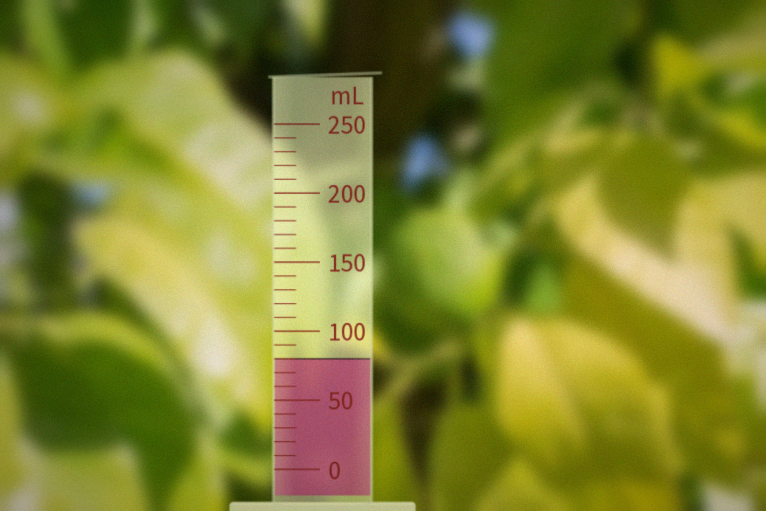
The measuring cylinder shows 80 mL
